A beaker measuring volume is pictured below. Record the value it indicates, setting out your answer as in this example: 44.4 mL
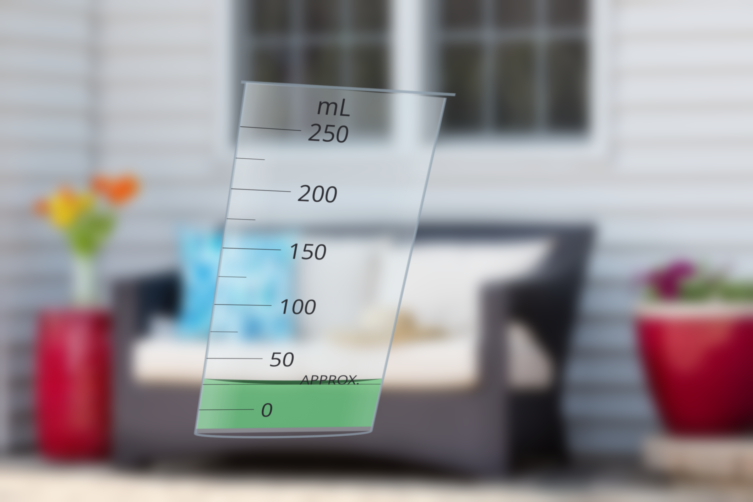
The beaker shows 25 mL
